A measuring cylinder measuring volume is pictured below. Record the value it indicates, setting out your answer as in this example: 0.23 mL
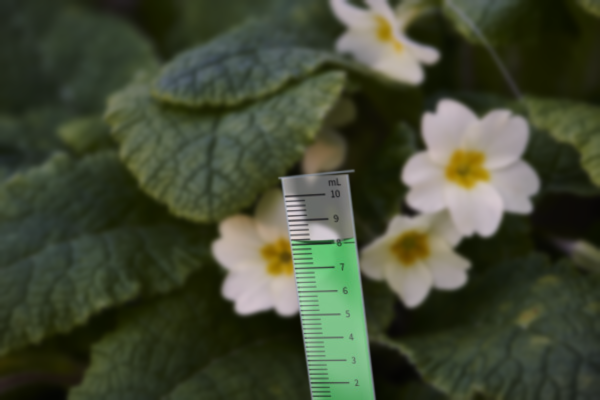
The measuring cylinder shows 8 mL
